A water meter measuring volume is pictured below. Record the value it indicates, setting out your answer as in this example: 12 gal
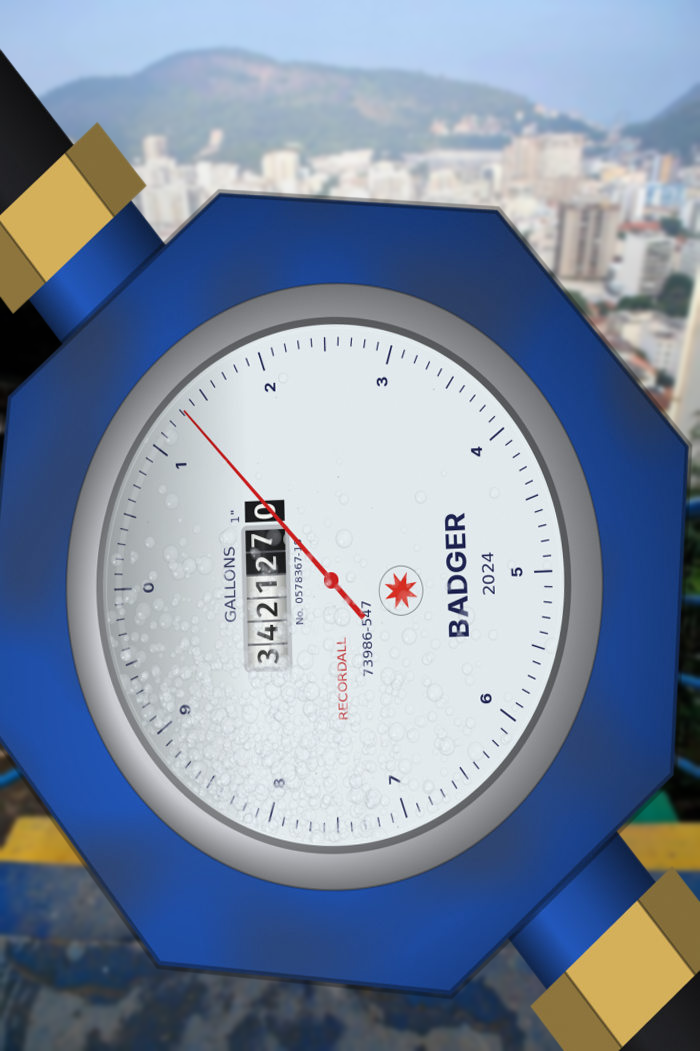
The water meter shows 3421271.3 gal
